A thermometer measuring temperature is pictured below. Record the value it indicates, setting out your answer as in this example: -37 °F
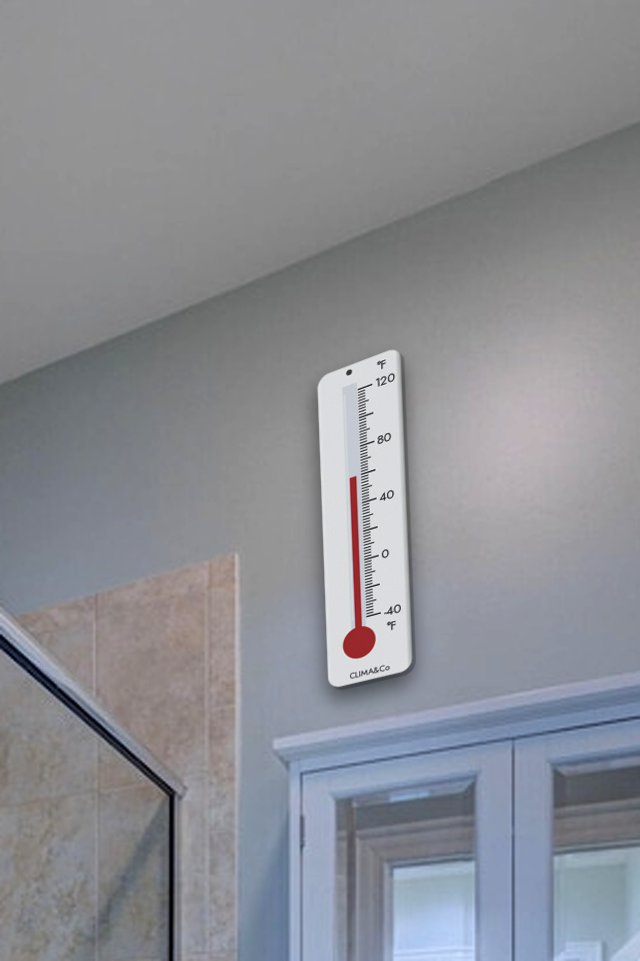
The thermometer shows 60 °F
